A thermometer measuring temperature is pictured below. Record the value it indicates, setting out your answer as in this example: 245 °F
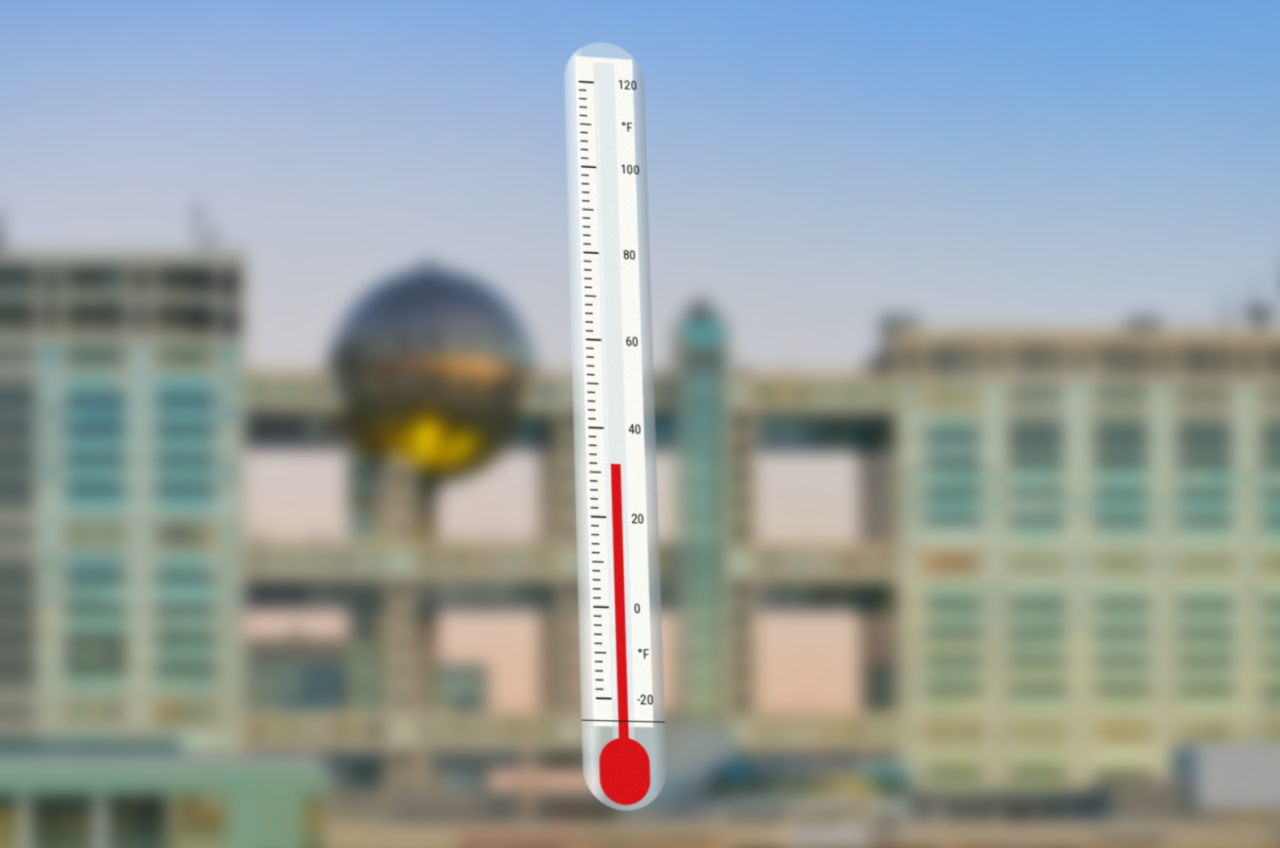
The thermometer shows 32 °F
